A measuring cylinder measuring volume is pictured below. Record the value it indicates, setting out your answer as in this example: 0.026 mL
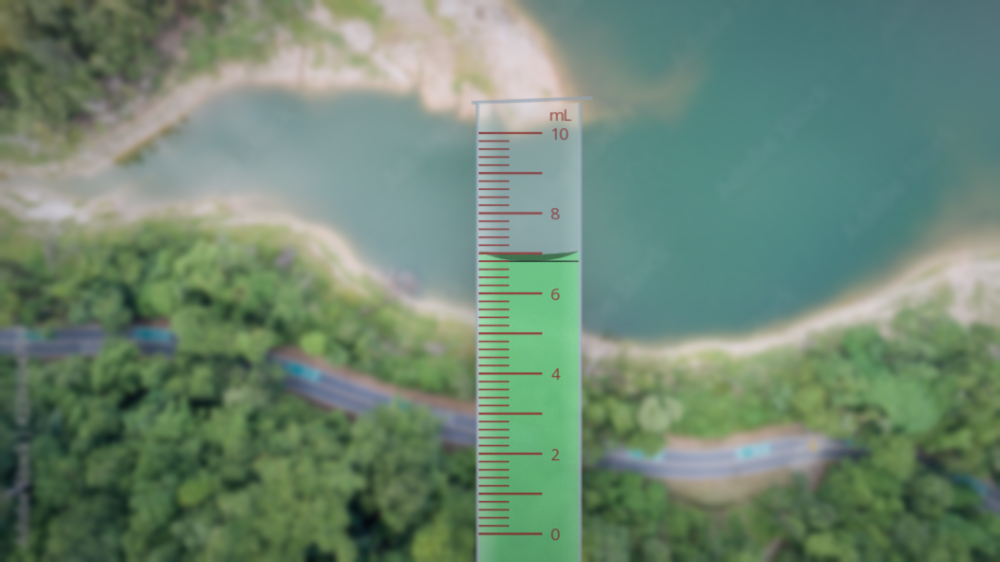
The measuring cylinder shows 6.8 mL
